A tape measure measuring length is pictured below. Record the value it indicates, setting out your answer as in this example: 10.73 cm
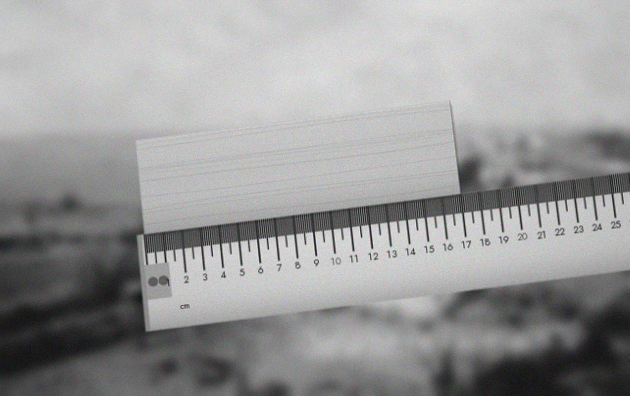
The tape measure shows 17 cm
